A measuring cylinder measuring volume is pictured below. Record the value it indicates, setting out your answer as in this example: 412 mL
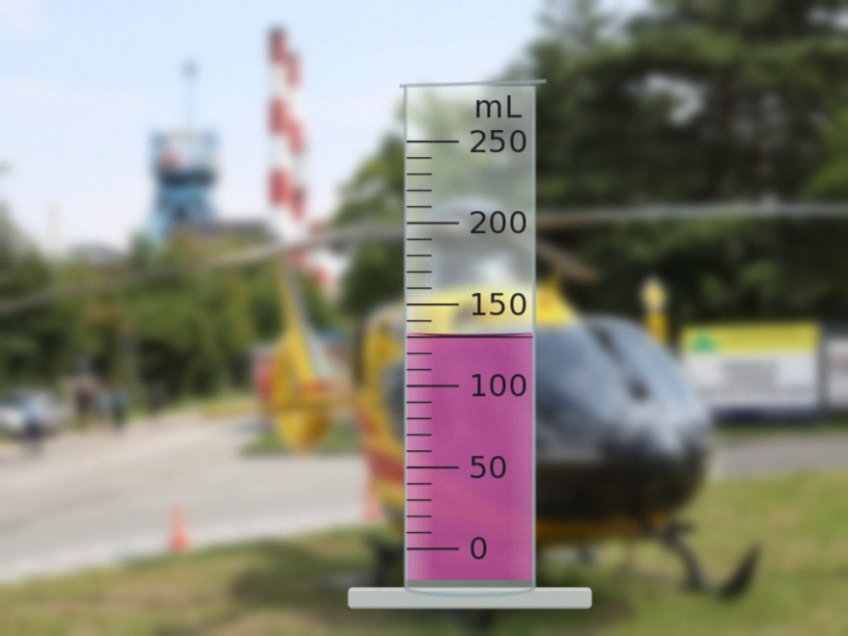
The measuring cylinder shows 130 mL
